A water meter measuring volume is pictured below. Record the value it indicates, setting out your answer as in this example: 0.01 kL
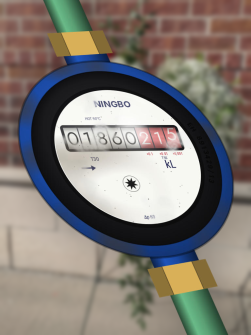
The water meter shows 1860.215 kL
